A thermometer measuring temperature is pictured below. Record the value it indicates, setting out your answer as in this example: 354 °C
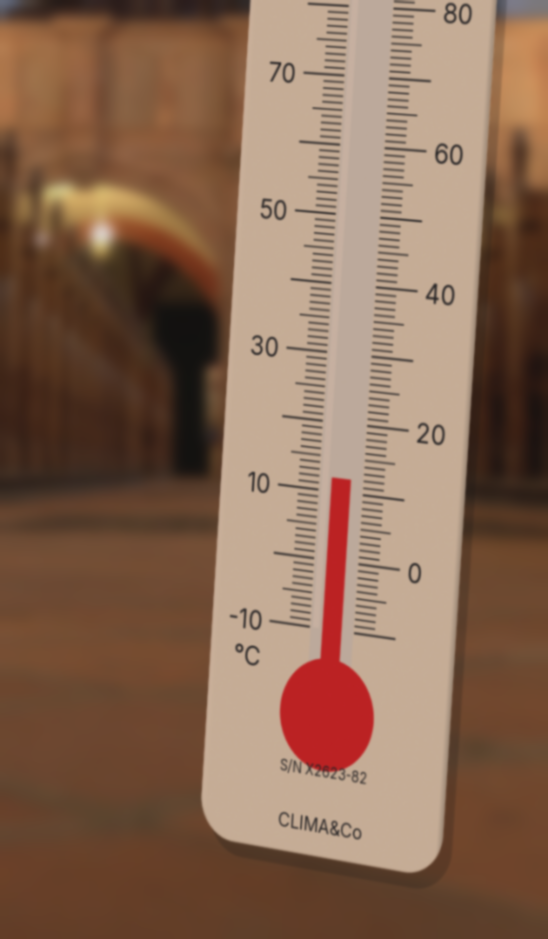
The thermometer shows 12 °C
